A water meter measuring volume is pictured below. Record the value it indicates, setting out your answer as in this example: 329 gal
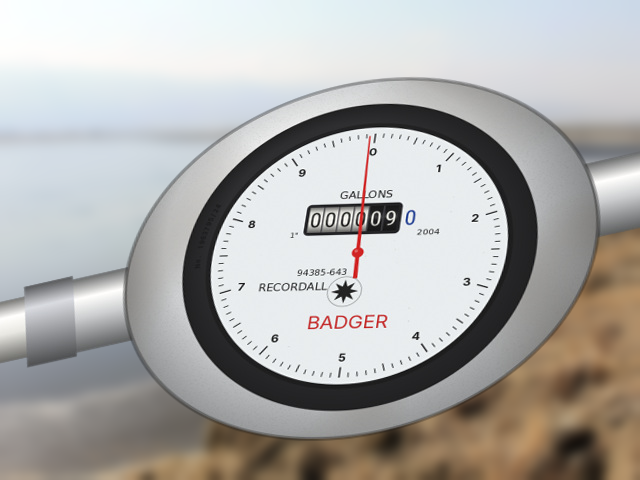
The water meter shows 89.9 gal
